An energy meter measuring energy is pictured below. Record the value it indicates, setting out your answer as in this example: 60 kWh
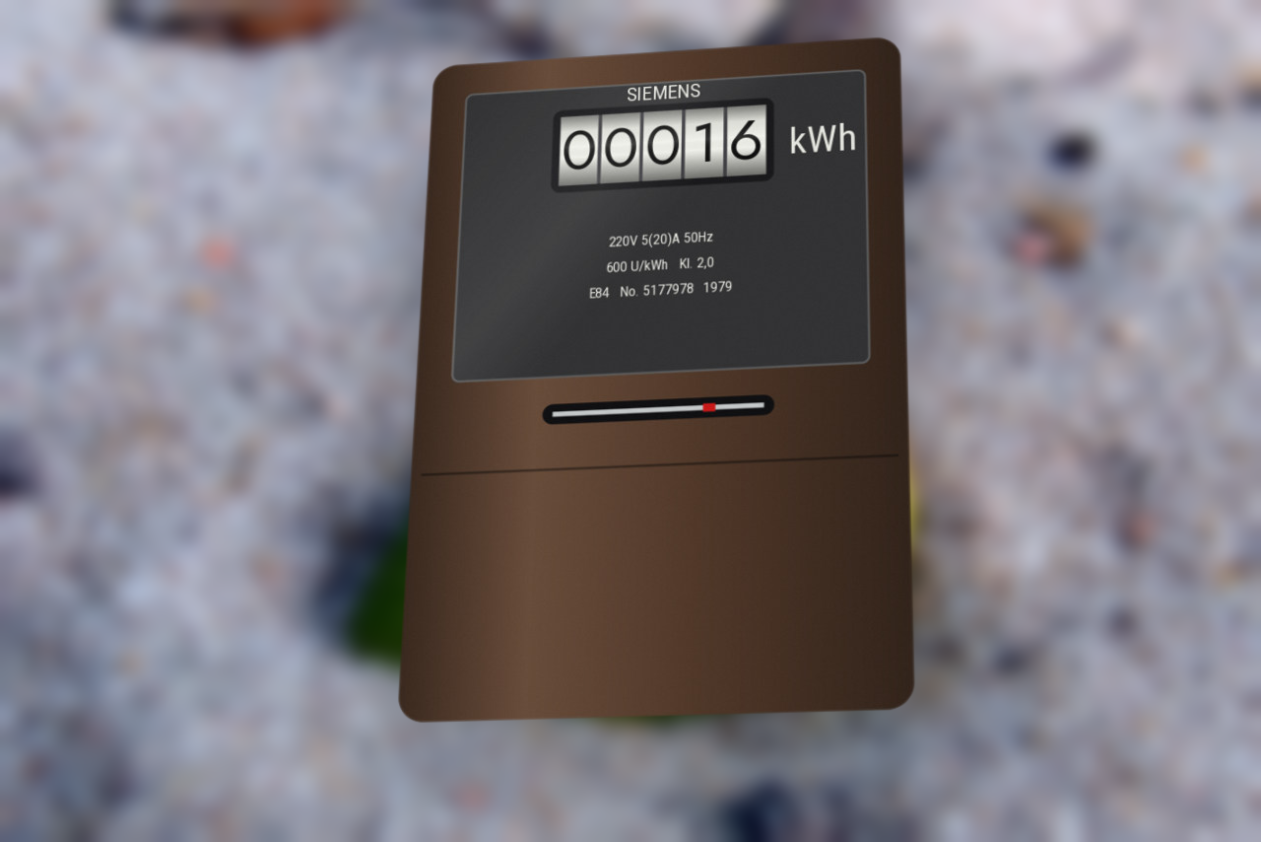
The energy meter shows 16 kWh
